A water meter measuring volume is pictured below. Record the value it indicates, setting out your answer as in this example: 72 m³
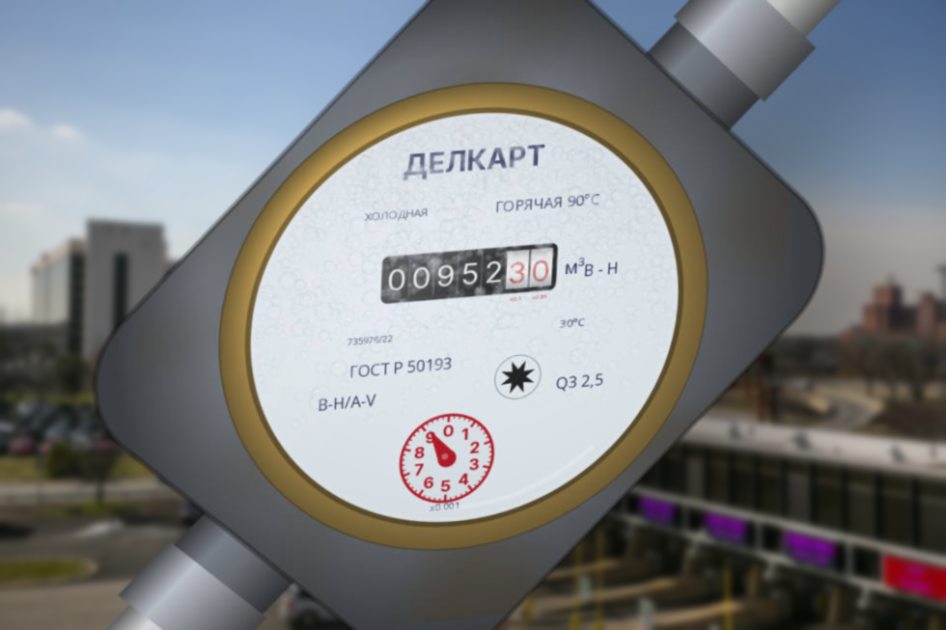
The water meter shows 952.299 m³
